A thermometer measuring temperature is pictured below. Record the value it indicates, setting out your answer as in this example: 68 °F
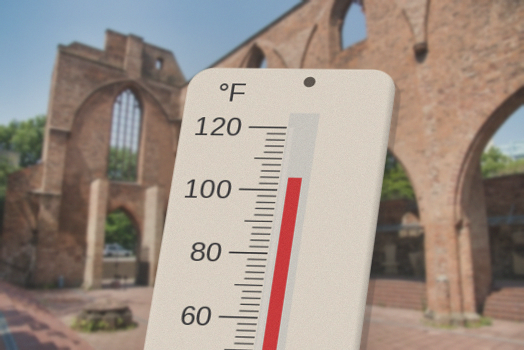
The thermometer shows 104 °F
